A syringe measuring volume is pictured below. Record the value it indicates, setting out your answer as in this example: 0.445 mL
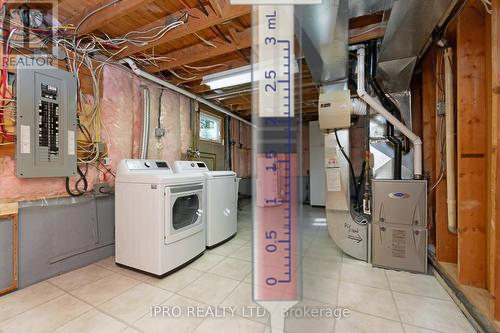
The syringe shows 1.6 mL
